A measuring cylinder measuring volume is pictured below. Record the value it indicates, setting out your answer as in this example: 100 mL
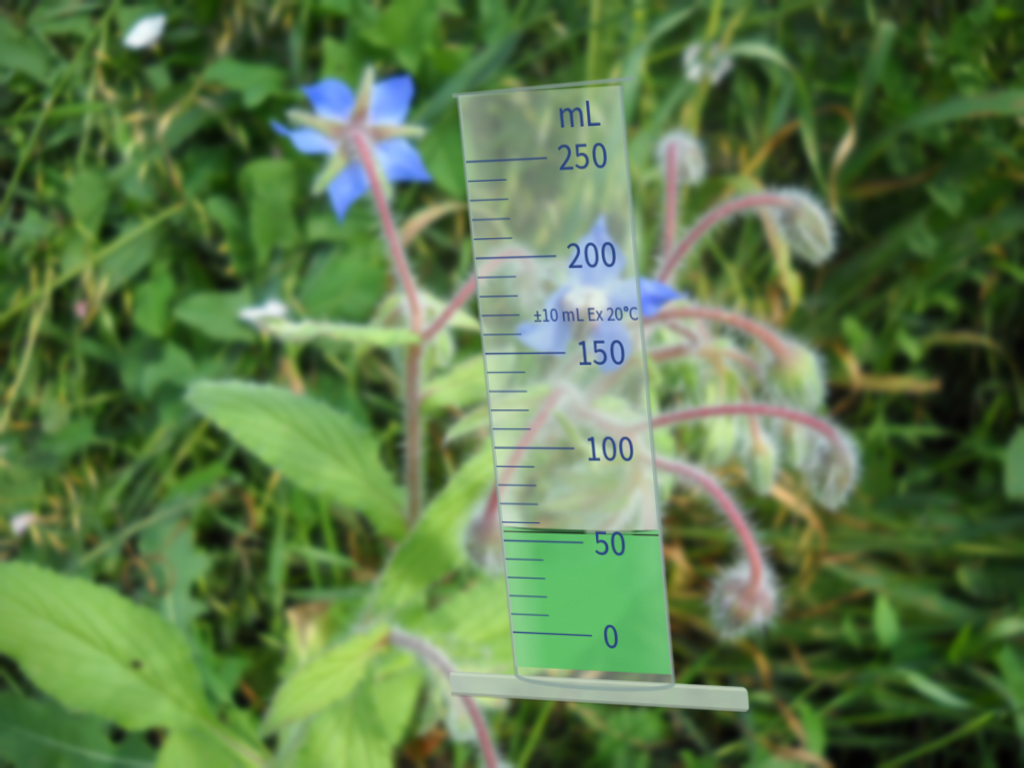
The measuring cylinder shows 55 mL
